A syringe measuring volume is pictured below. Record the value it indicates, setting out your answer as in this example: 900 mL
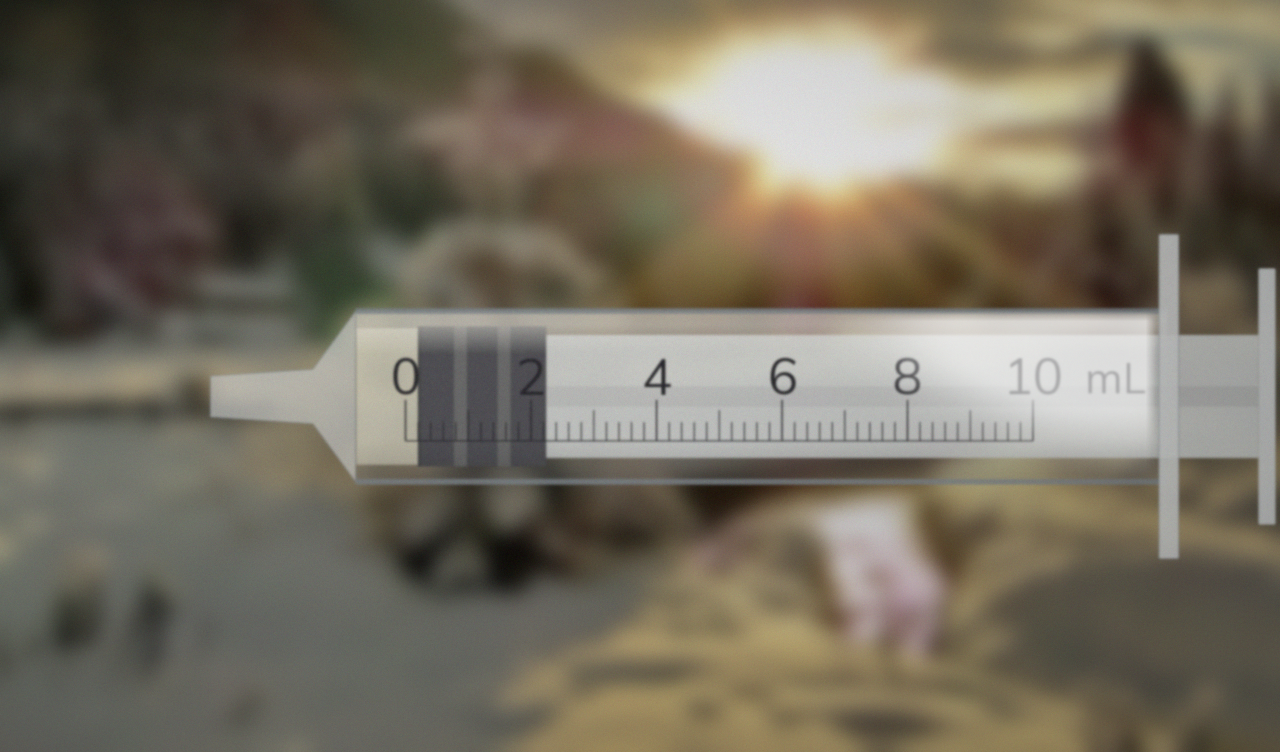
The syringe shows 0.2 mL
